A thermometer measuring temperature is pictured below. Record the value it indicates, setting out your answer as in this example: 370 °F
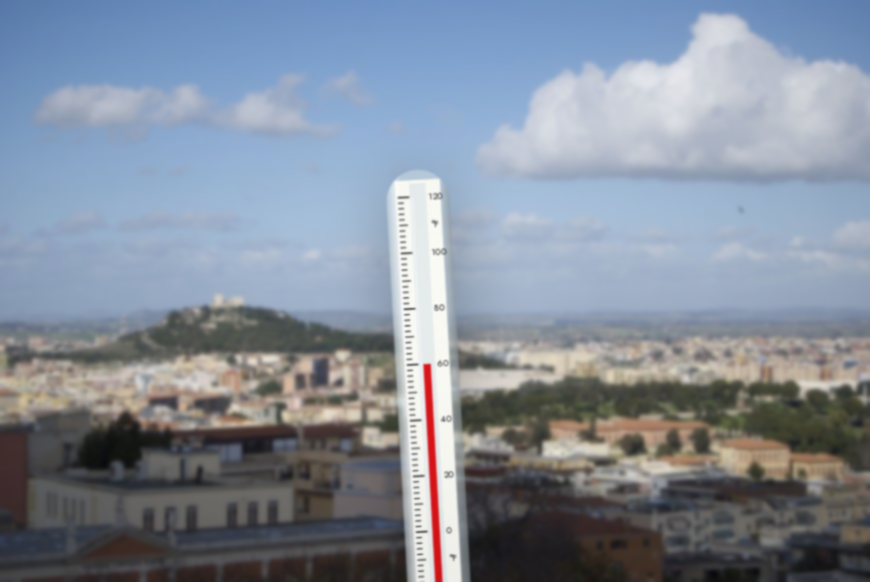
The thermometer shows 60 °F
